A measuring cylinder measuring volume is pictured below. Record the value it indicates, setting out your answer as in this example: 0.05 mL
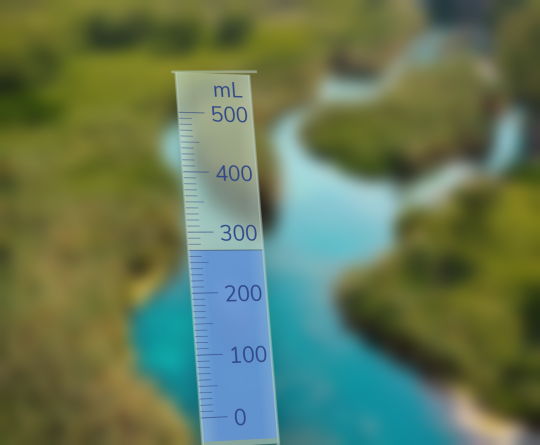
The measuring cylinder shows 270 mL
